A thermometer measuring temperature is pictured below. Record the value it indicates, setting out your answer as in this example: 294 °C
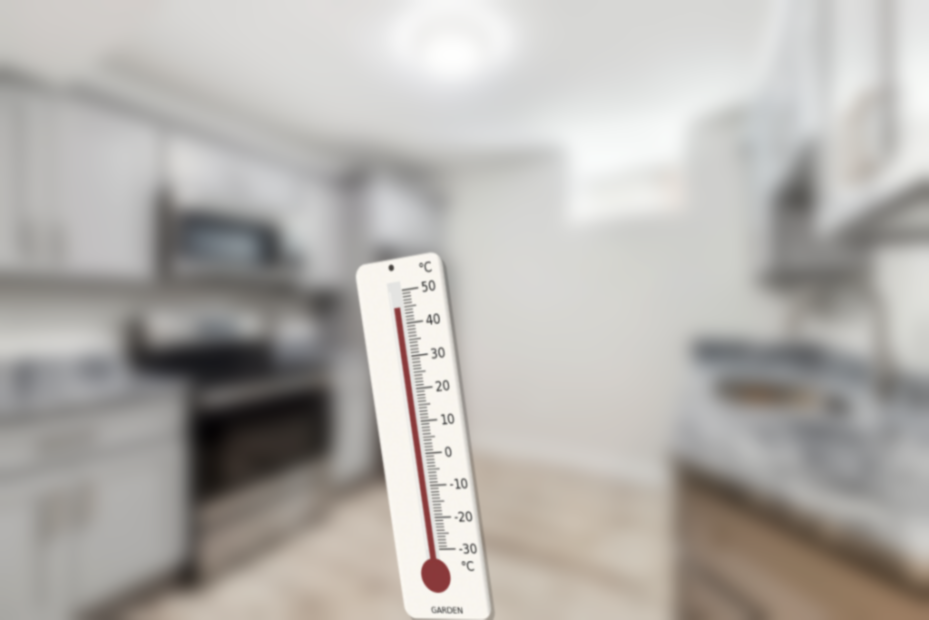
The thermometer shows 45 °C
